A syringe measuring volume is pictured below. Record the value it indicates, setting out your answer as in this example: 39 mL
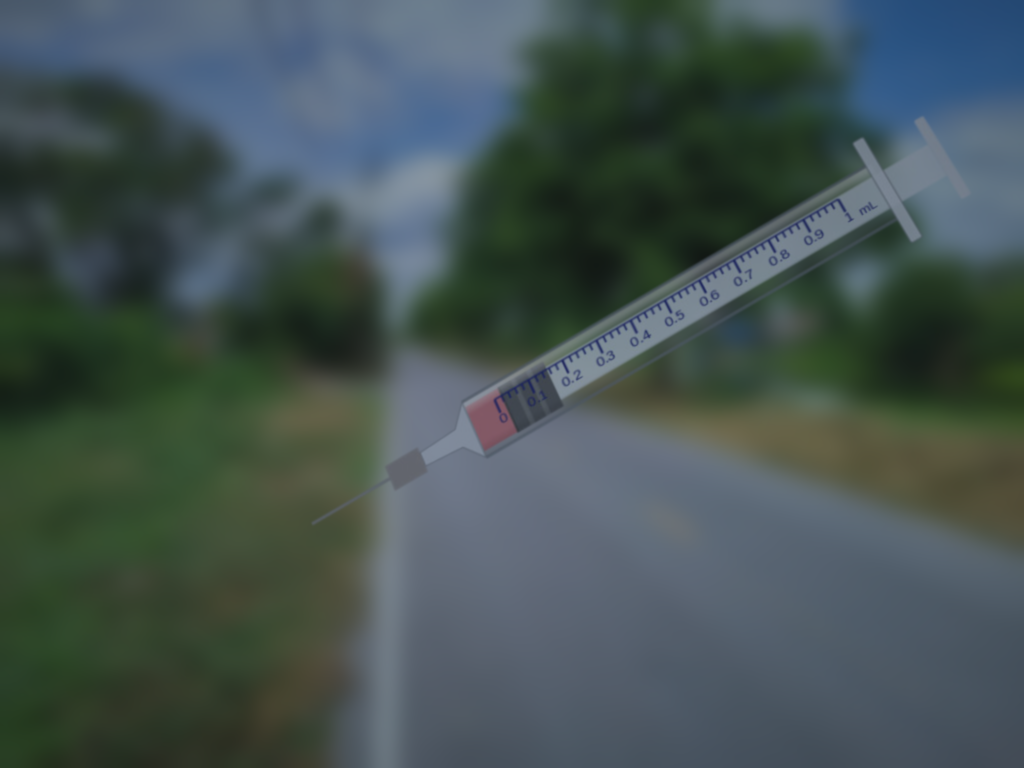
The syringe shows 0.02 mL
